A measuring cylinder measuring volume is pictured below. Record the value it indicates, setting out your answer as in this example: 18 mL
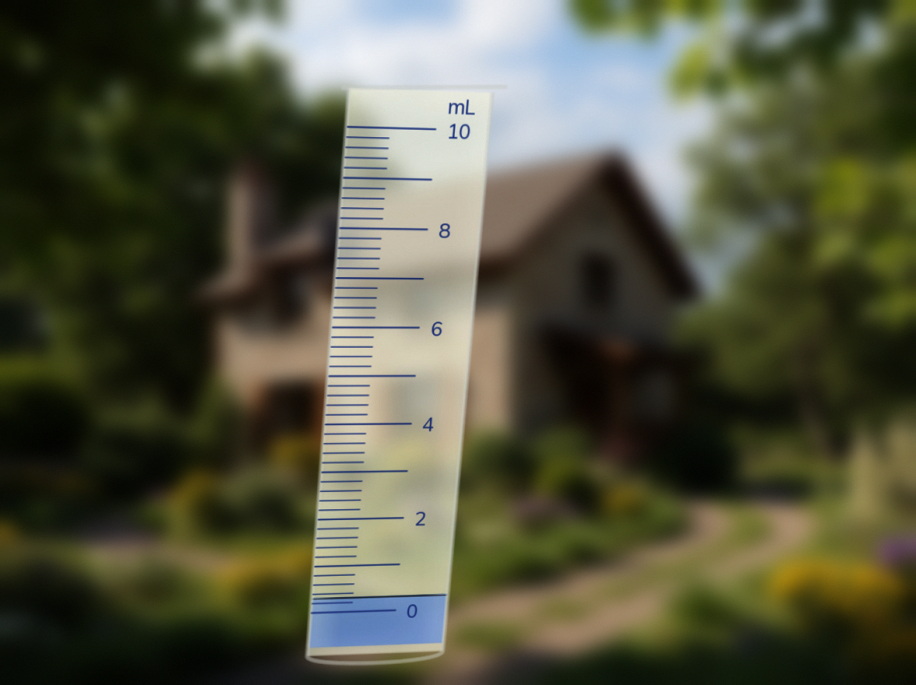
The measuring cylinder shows 0.3 mL
